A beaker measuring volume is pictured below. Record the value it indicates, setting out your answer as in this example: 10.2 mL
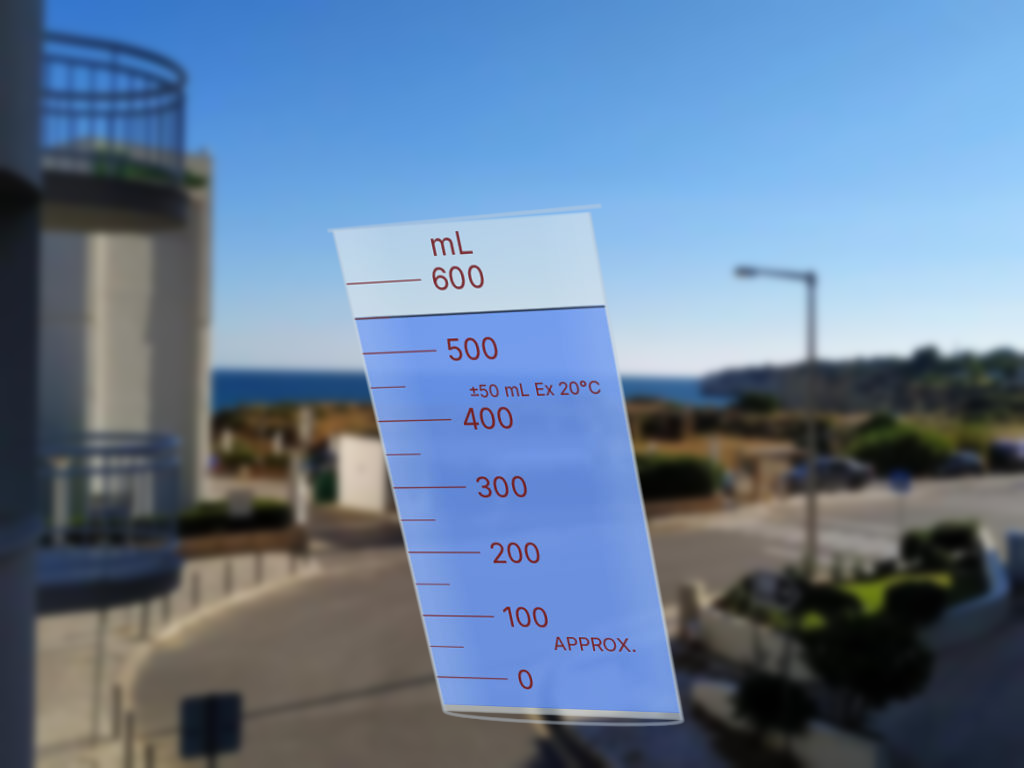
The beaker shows 550 mL
